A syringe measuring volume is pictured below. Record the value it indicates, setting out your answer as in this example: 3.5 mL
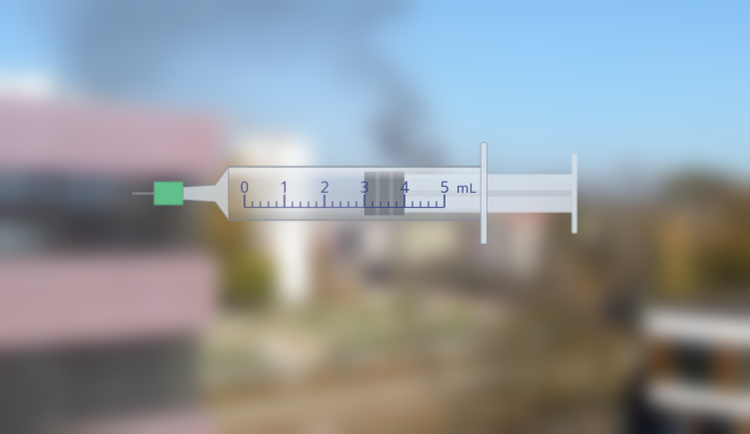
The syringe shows 3 mL
